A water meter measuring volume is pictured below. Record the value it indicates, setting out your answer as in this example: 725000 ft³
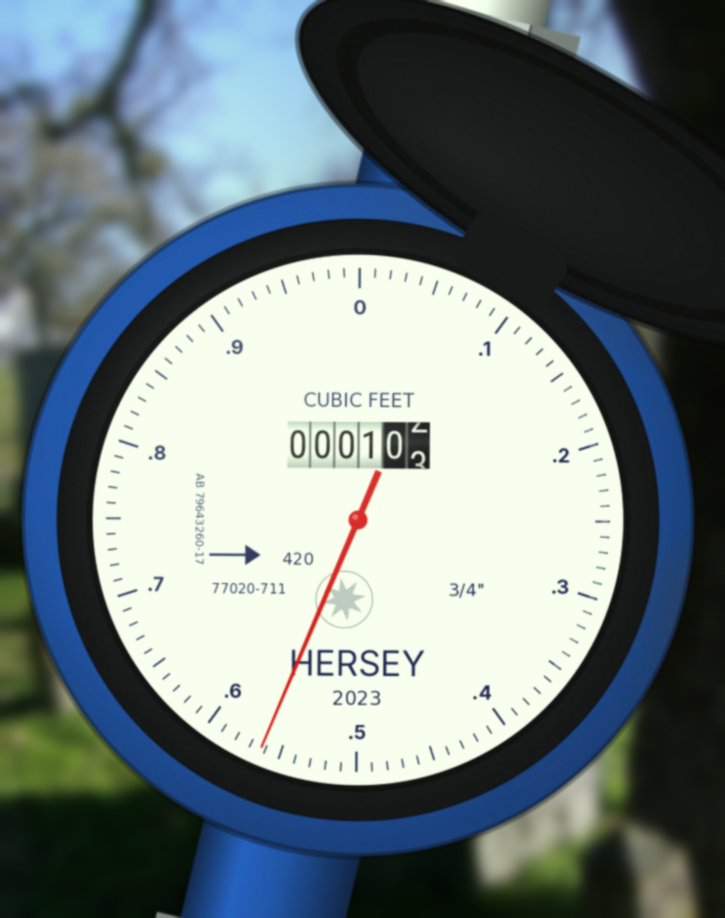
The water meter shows 102.56 ft³
